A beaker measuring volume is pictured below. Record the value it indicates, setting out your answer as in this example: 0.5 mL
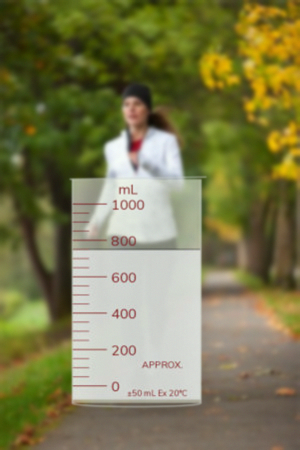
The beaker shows 750 mL
